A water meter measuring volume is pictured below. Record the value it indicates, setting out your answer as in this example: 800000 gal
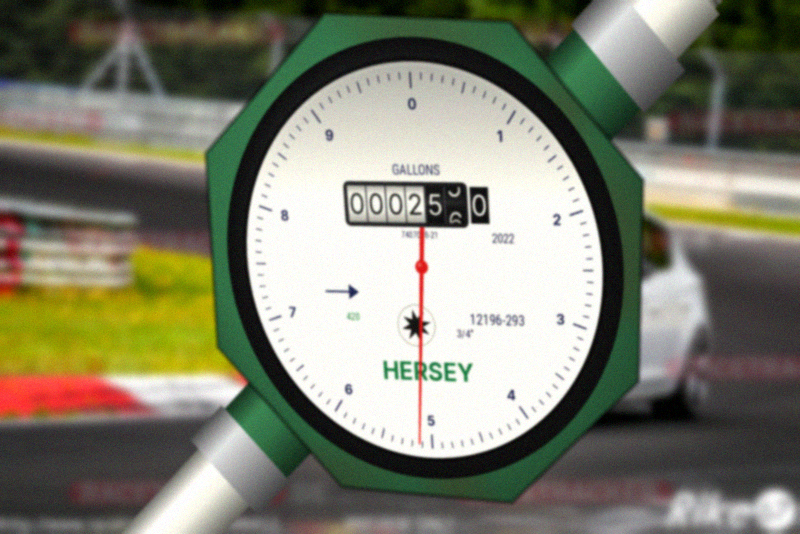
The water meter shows 2555.1 gal
